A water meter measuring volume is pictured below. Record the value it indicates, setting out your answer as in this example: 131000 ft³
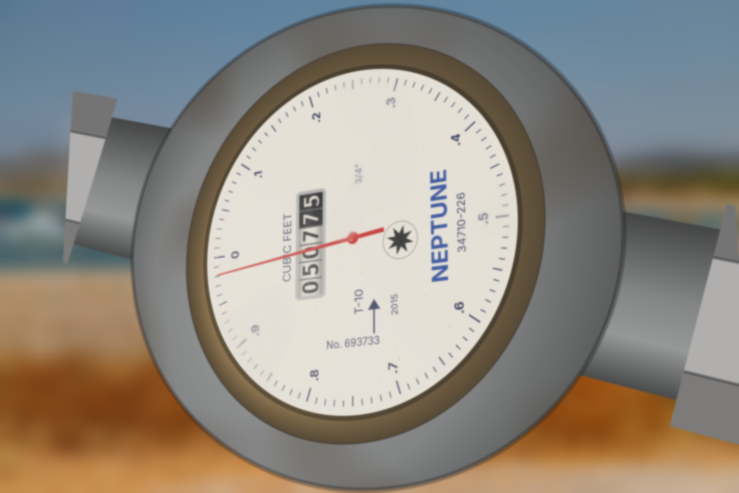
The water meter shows 50774.98 ft³
